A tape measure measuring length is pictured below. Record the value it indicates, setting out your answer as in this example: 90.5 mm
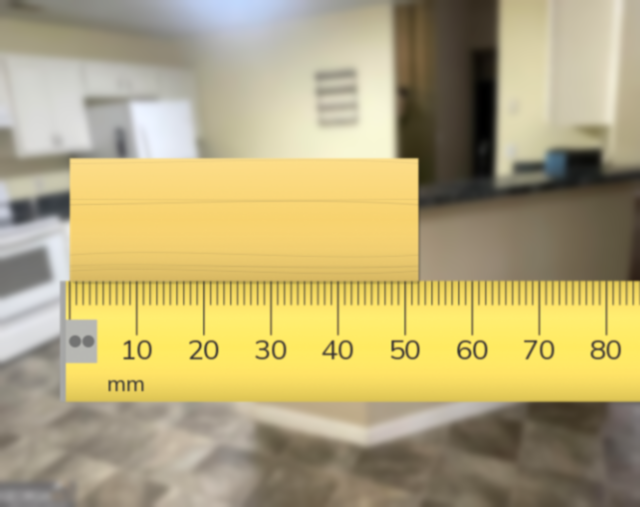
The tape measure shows 52 mm
